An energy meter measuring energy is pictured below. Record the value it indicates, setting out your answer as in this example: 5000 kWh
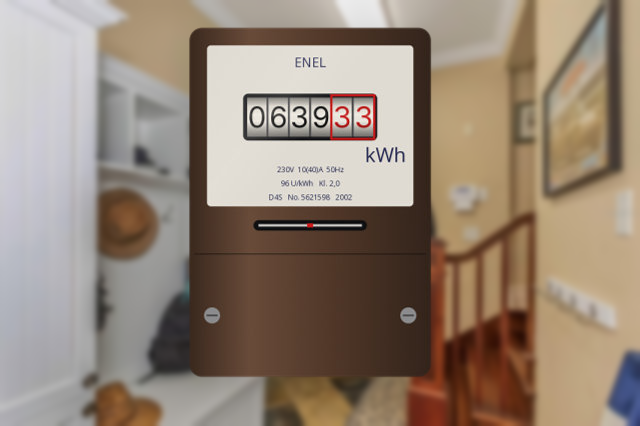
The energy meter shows 639.33 kWh
